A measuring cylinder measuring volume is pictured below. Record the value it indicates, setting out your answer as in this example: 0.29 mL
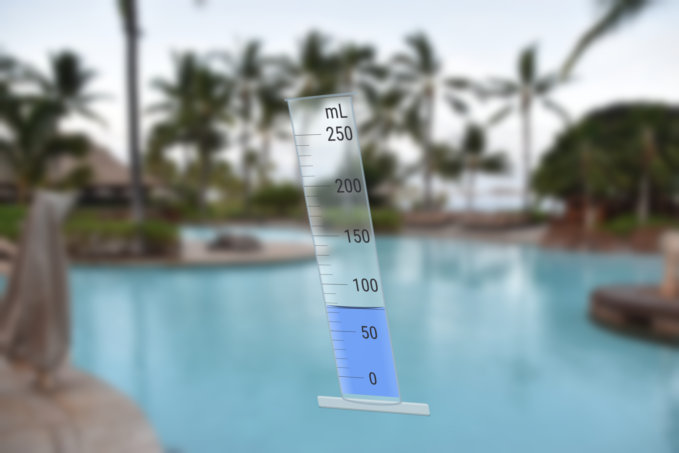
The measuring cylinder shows 75 mL
